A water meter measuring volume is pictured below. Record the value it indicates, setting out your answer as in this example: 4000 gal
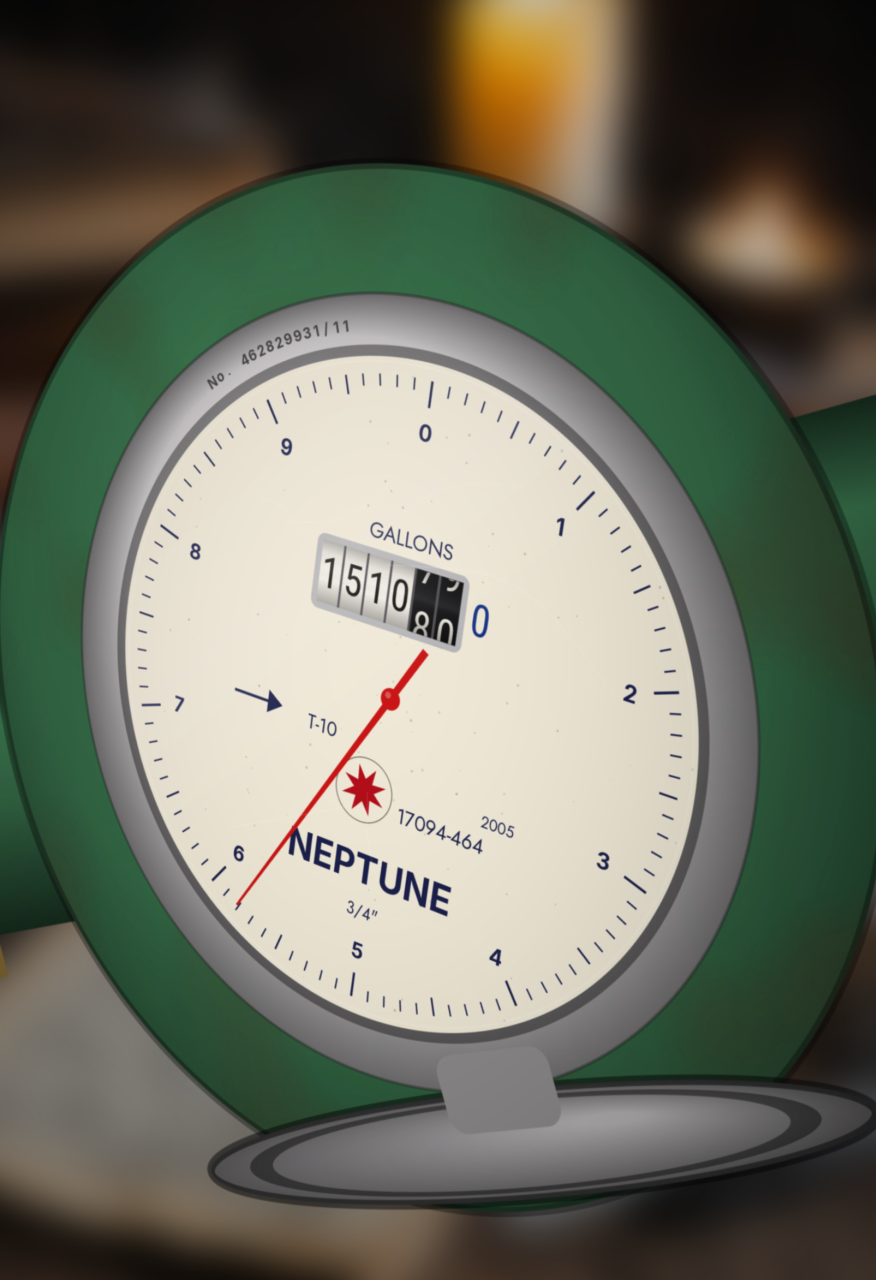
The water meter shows 1510795.8 gal
